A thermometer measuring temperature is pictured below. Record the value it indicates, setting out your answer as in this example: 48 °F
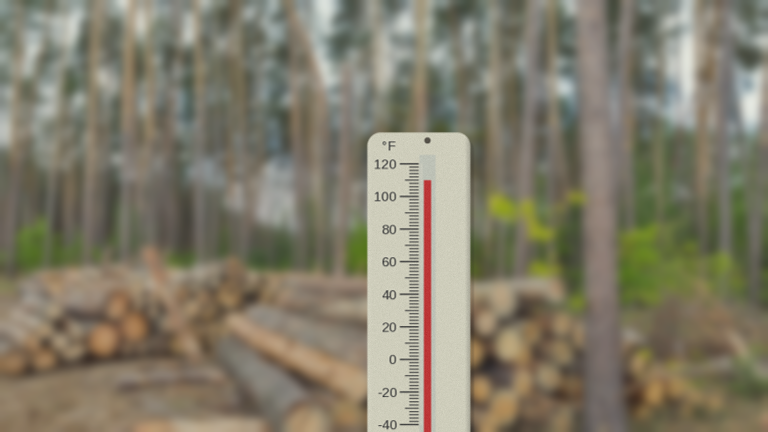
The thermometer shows 110 °F
